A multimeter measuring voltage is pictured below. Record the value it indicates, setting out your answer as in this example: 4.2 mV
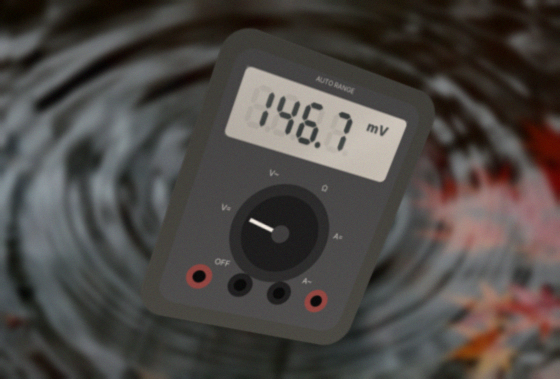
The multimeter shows 146.7 mV
